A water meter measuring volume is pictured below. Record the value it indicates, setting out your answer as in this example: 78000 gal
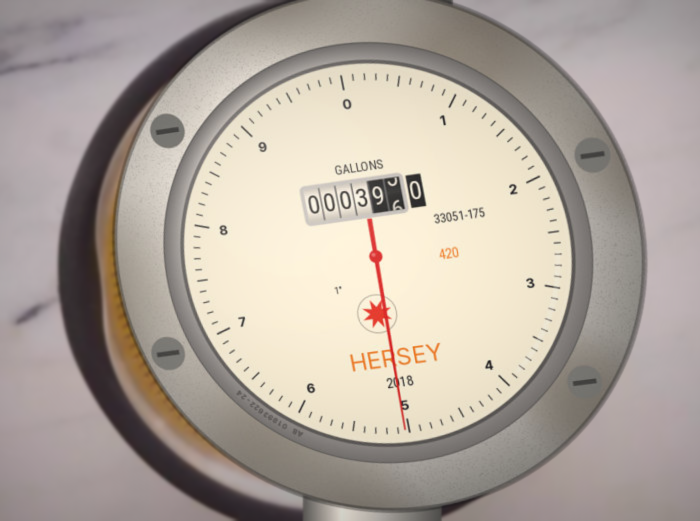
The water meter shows 3955.0 gal
